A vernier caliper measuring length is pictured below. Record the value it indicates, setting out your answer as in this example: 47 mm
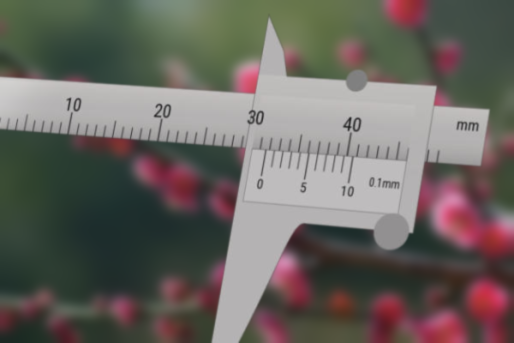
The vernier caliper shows 31.6 mm
